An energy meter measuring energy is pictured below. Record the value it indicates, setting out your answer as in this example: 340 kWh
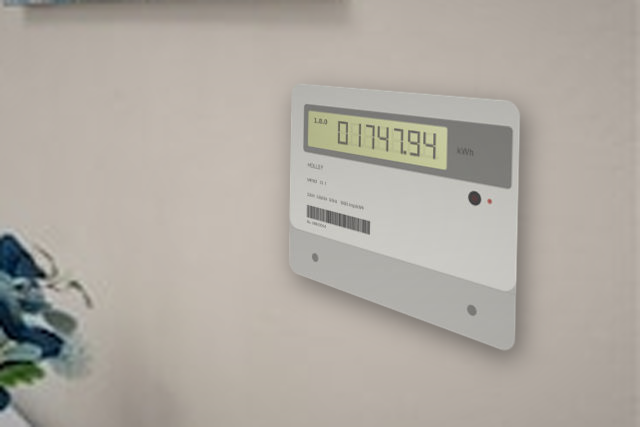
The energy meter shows 1747.94 kWh
